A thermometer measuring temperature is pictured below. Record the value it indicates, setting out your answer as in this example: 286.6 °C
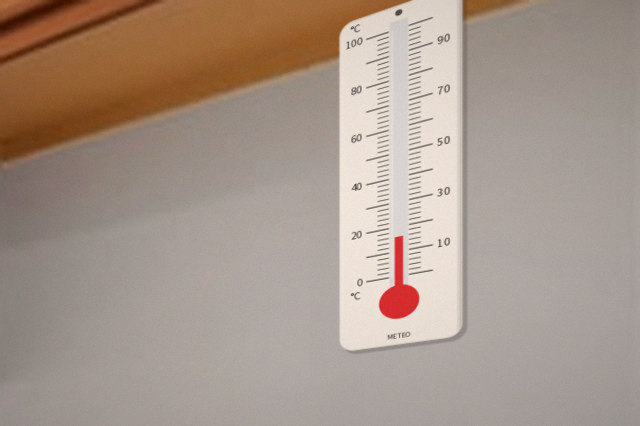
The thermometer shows 16 °C
